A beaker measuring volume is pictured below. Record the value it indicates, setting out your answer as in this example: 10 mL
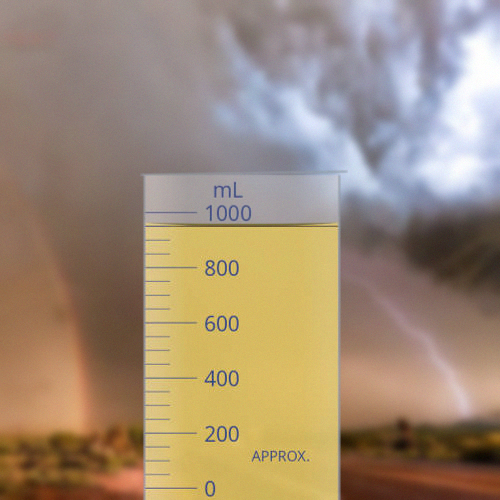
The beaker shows 950 mL
